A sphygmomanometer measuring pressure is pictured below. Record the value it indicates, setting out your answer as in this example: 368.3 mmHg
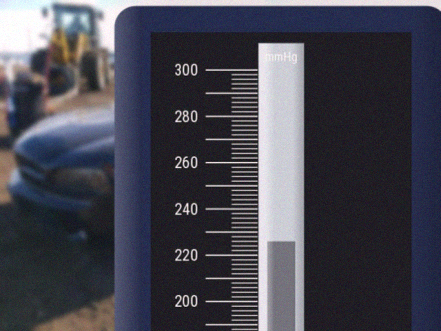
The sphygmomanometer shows 226 mmHg
